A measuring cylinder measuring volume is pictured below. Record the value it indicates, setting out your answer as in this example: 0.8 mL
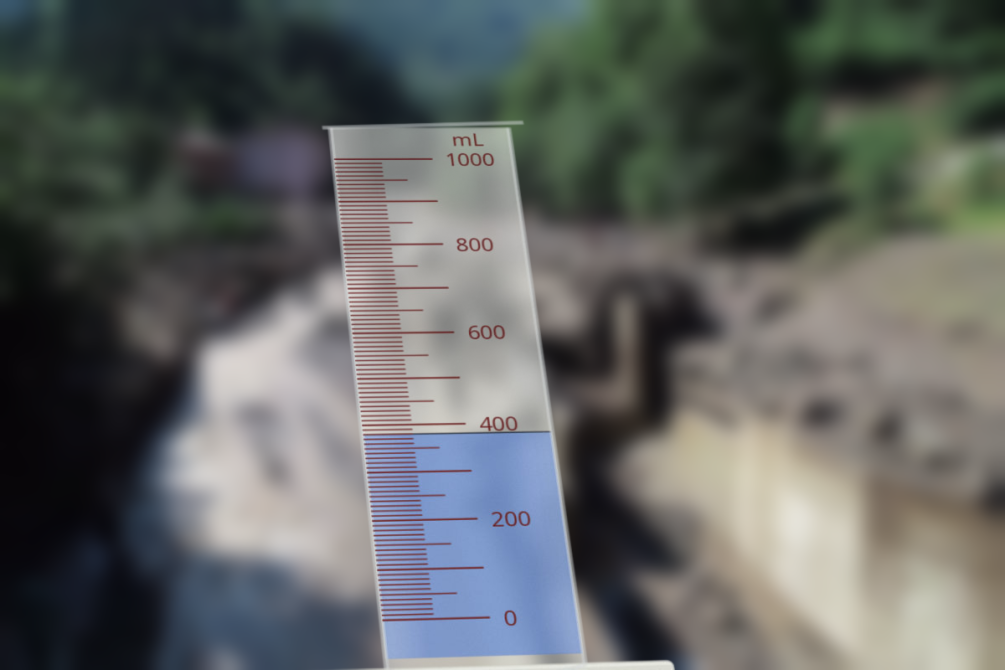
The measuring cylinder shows 380 mL
